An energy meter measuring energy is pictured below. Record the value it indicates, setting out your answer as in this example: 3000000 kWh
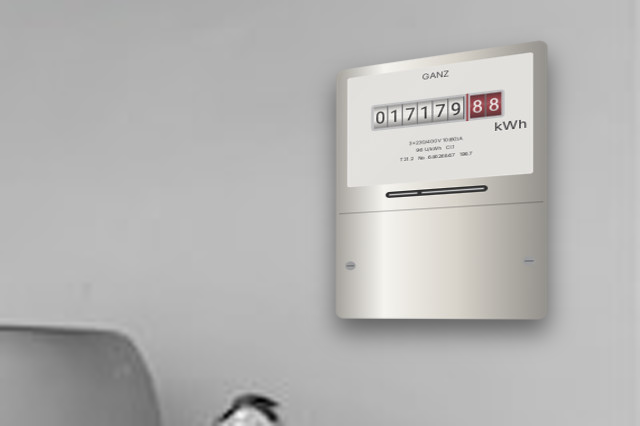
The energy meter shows 17179.88 kWh
